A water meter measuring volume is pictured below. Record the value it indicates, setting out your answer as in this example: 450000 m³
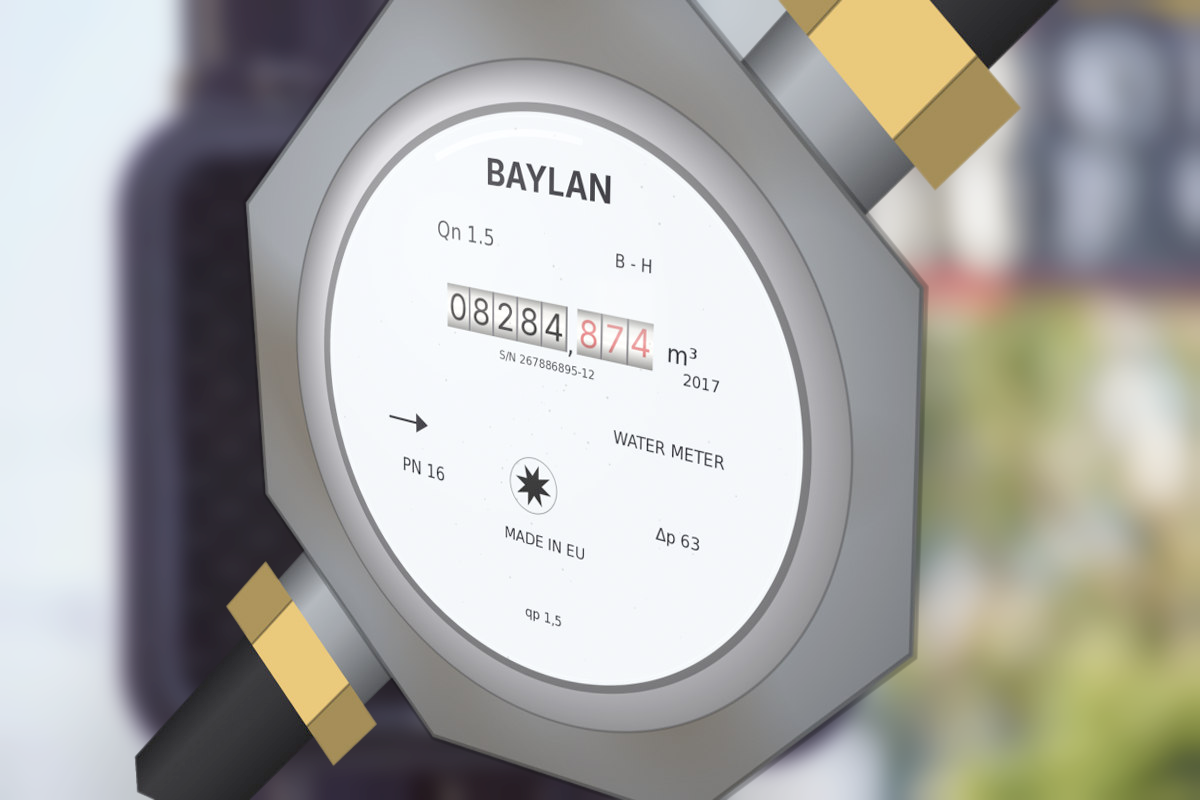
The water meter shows 8284.874 m³
